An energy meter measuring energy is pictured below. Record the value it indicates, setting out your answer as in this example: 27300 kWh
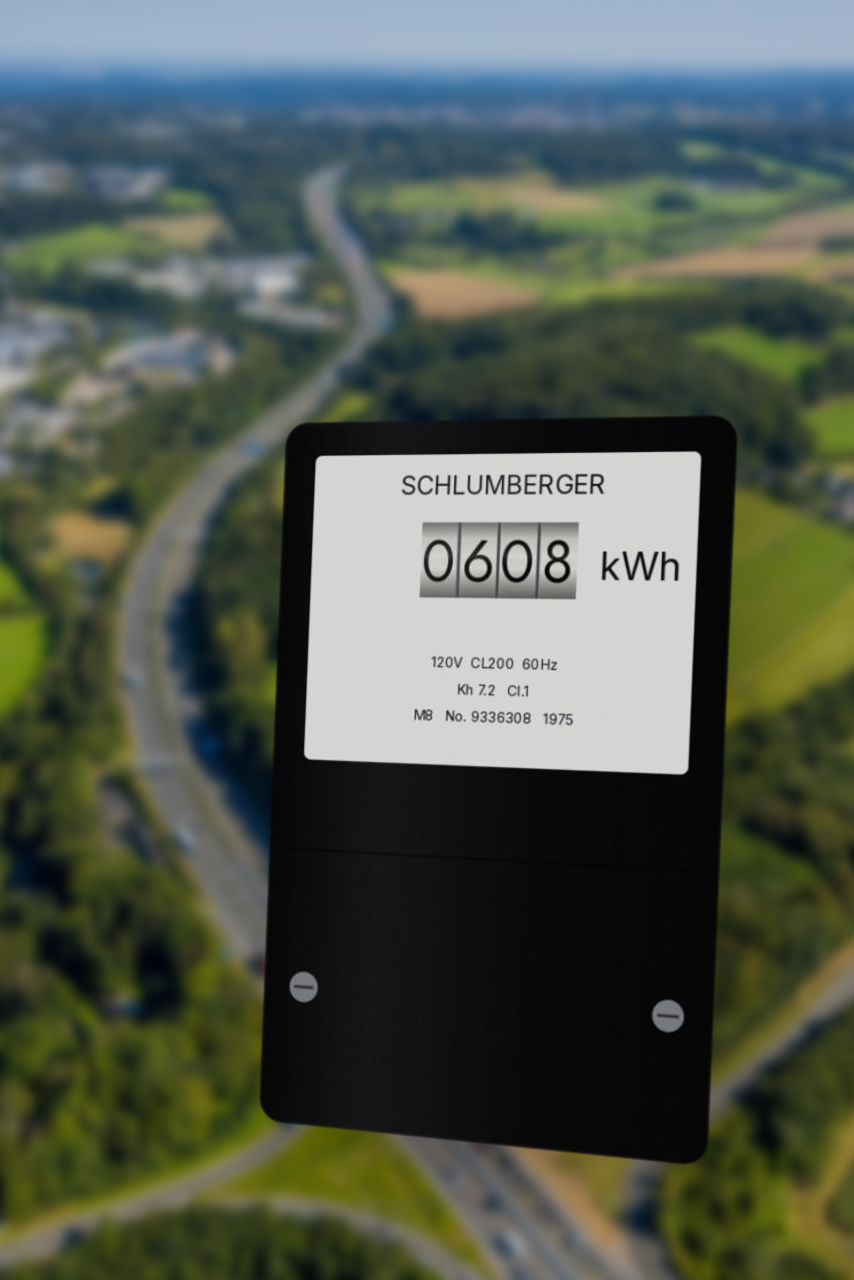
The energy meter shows 608 kWh
